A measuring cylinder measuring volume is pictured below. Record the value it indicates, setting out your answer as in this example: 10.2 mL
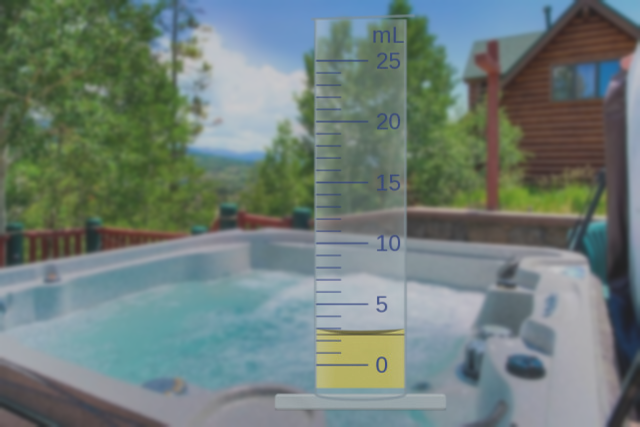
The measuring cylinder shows 2.5 mL
